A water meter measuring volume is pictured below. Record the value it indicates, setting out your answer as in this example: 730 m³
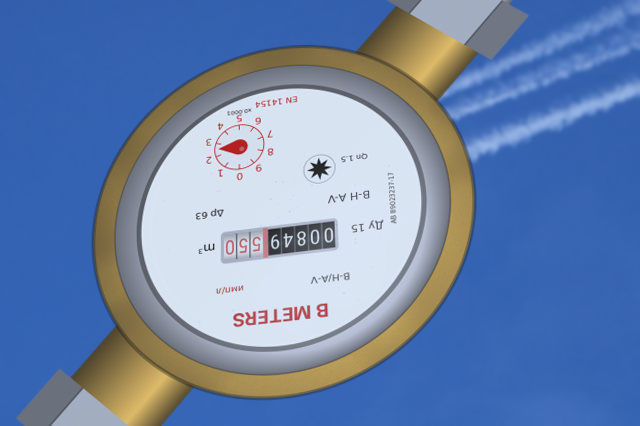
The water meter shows 849.5502 m³
